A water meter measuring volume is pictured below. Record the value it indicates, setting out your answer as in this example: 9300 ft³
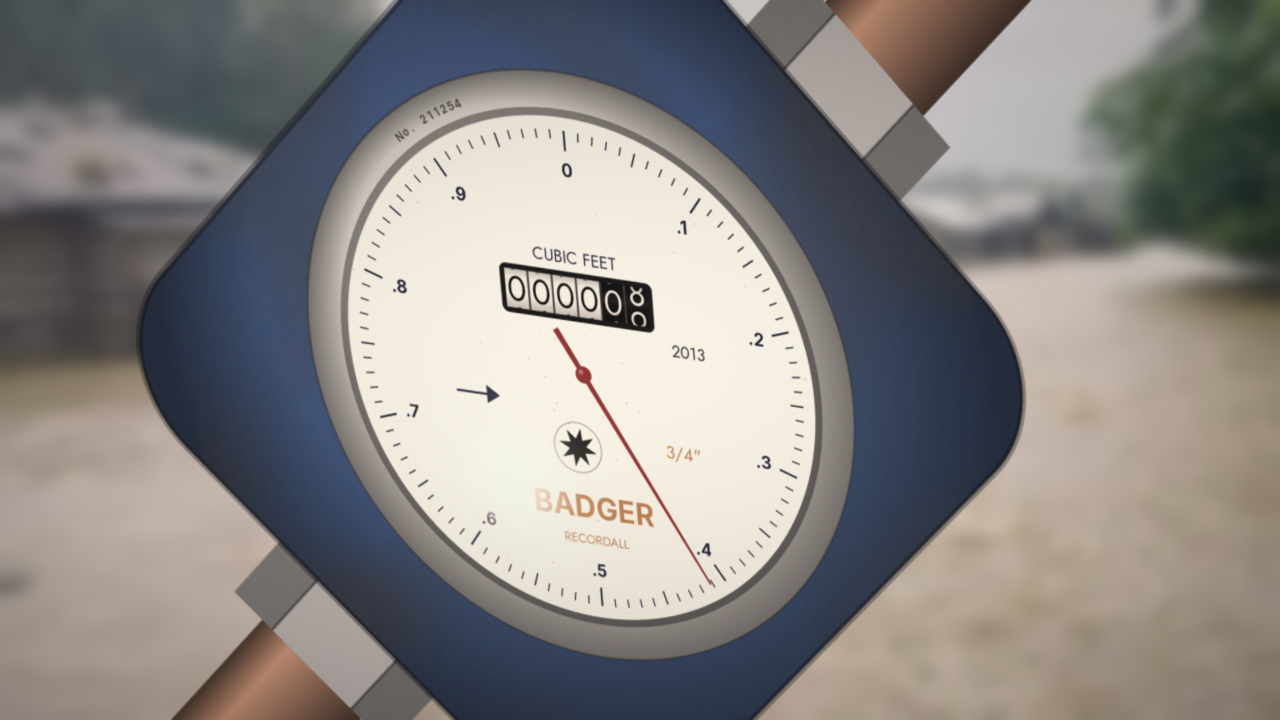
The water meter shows 8.41 ft³
